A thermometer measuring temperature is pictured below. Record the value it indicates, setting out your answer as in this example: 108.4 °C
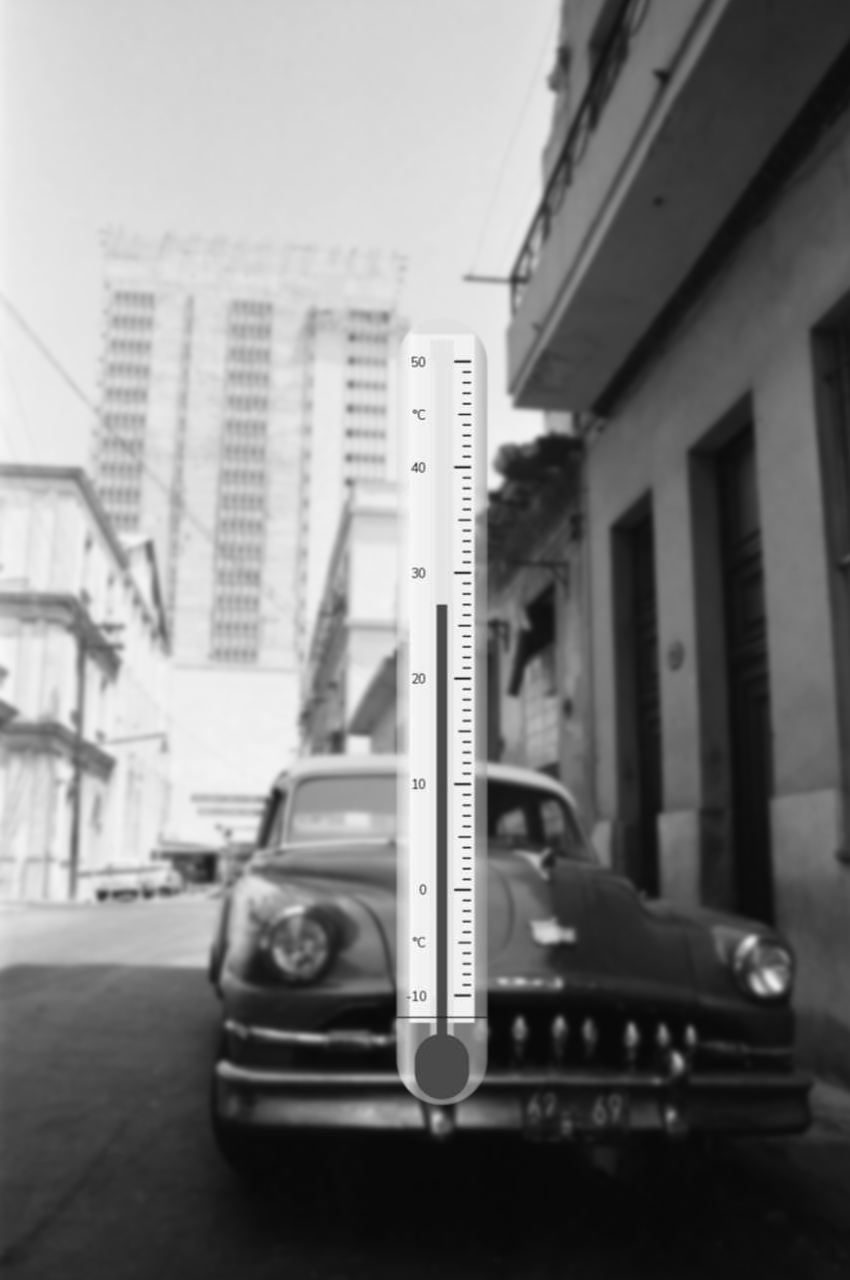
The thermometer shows 27 °C
